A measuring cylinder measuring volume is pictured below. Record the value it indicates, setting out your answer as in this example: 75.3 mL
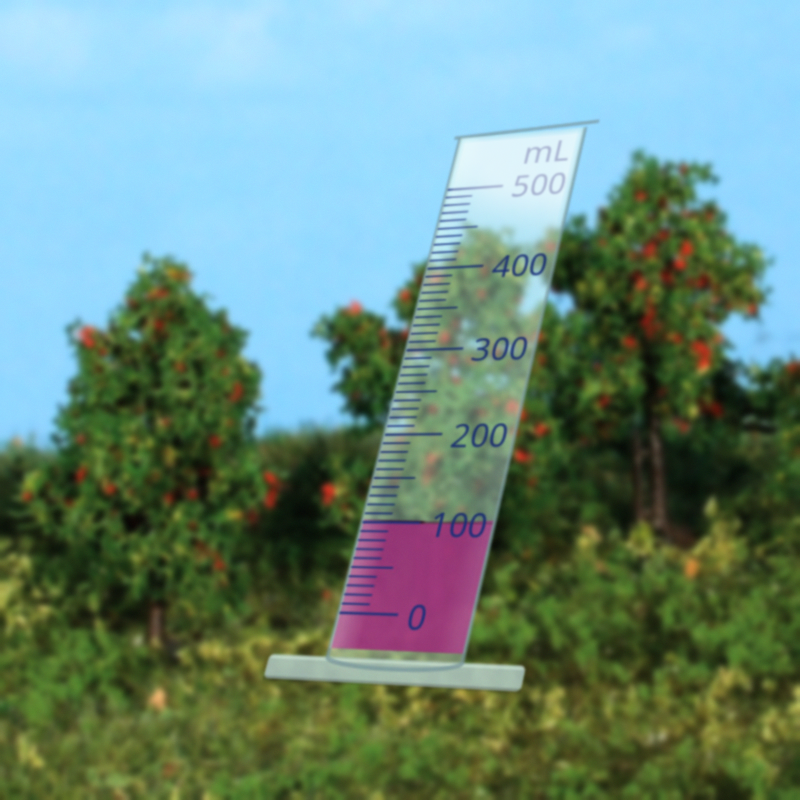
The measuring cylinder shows 100 mL
